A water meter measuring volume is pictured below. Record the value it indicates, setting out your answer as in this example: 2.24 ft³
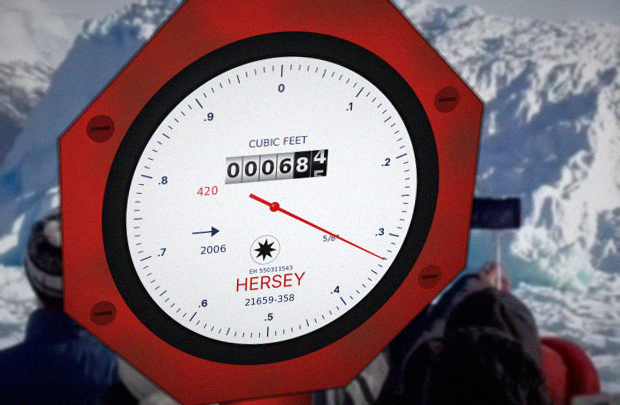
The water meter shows 684.33 ft³
